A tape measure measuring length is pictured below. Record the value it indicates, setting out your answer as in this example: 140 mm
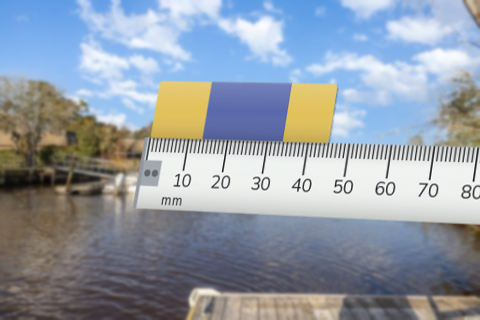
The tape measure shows 45 mm
